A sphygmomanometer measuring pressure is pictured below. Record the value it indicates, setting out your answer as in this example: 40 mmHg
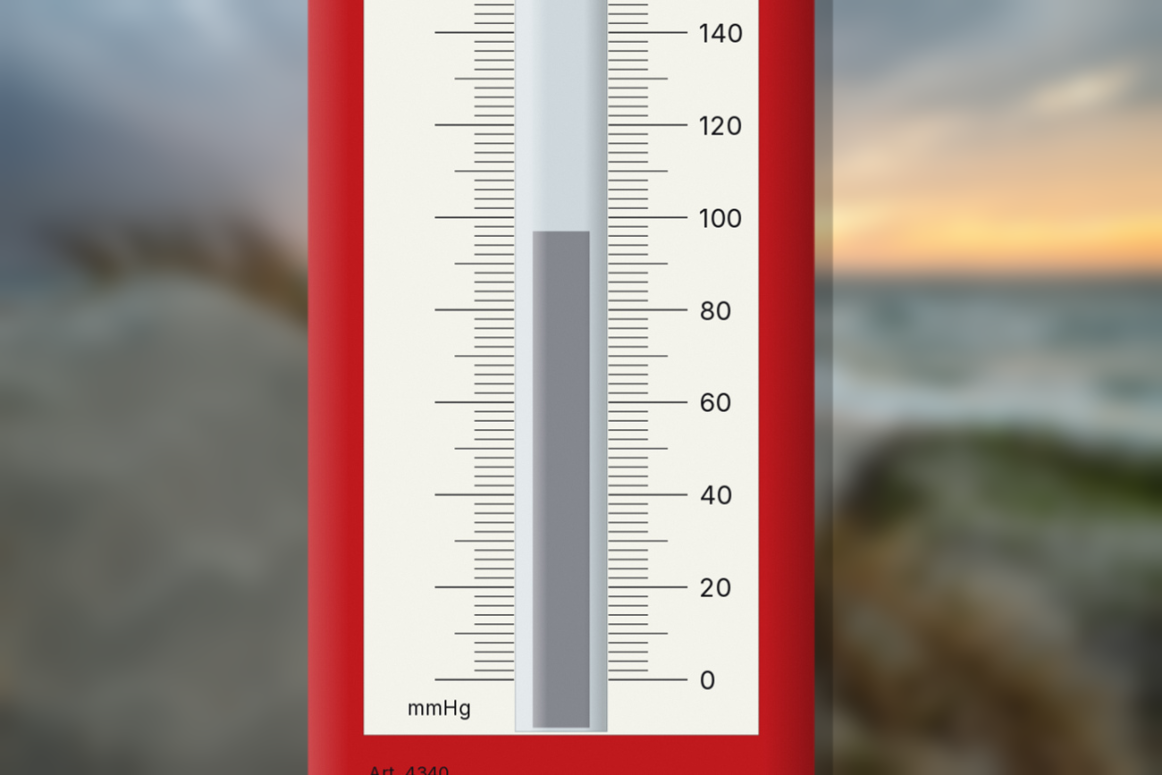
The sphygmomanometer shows 97 mmHg
